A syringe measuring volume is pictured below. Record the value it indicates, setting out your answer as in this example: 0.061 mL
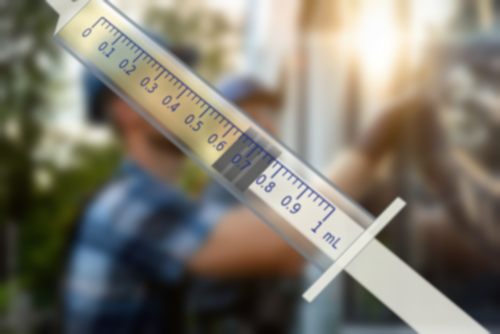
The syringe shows 0.64 mL
